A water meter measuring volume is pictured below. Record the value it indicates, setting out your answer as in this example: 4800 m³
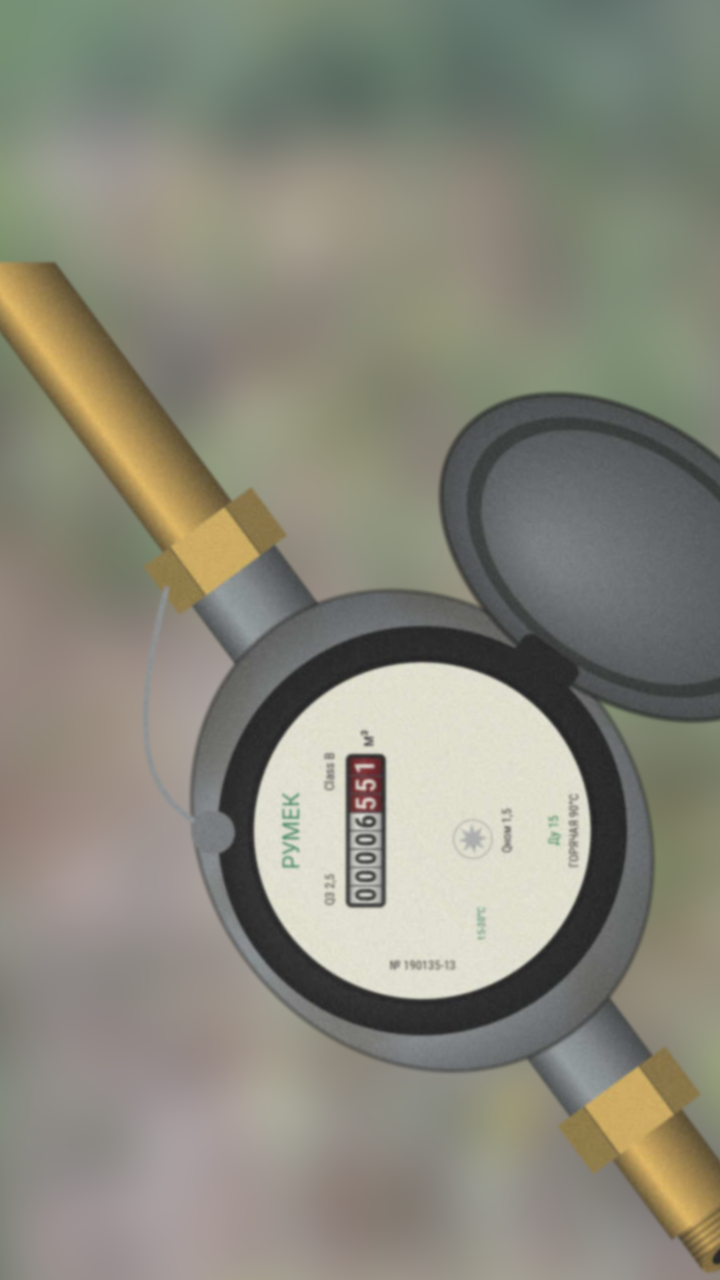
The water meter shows 6.551 m³
